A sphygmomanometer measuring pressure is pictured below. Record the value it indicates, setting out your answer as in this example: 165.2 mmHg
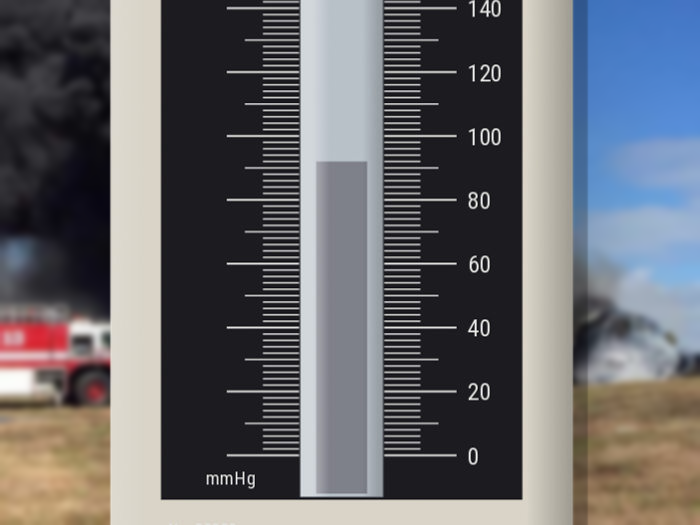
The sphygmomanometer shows 92 mmHg
